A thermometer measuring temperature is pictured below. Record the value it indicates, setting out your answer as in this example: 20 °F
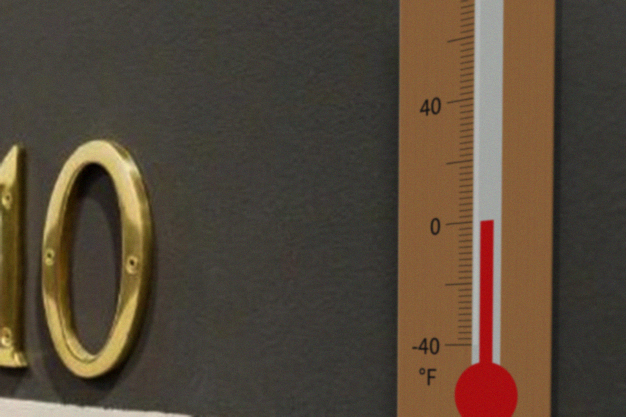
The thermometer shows 0 °F
